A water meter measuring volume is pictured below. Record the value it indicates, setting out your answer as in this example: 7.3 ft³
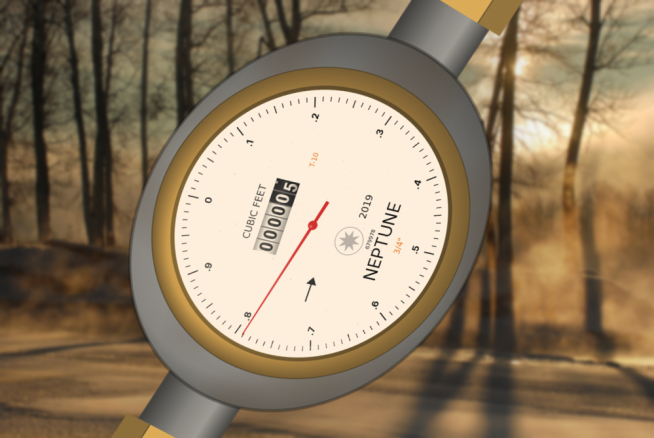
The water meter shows 4.79 ft³
